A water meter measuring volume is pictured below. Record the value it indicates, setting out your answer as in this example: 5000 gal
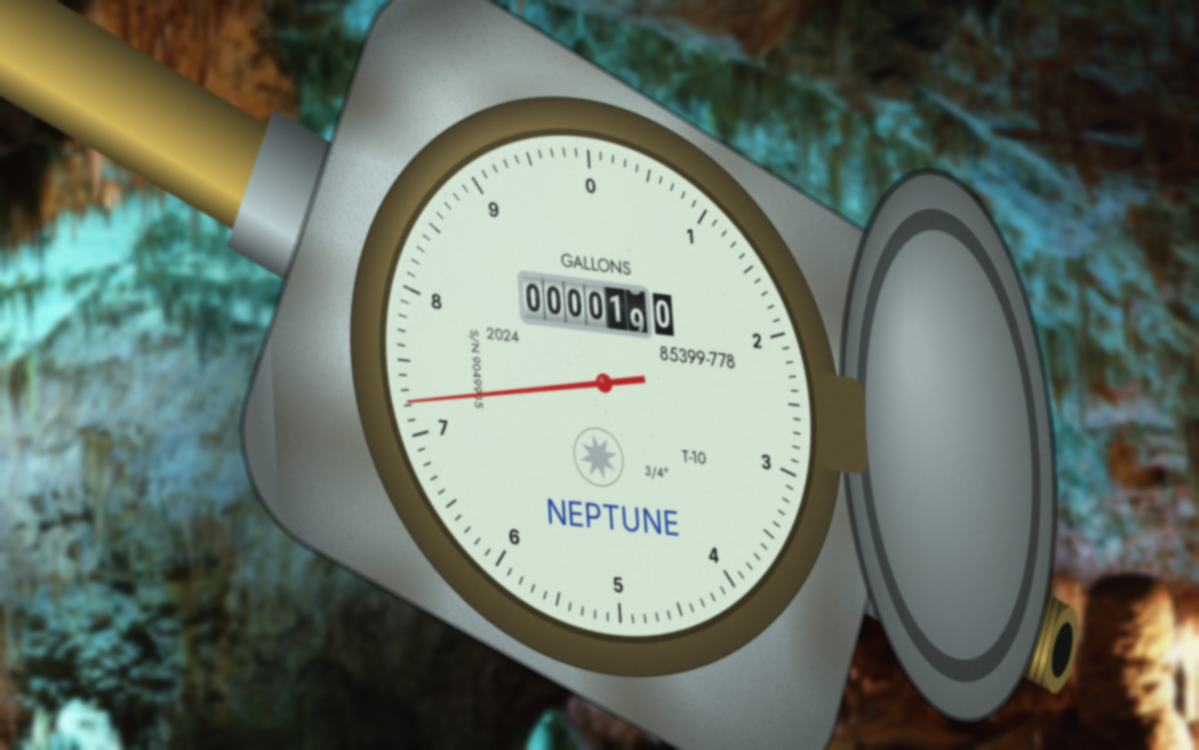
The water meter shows 187.2 gal
